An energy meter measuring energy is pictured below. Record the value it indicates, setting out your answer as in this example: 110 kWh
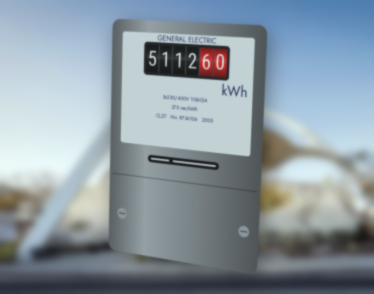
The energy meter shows 5112.60 kWh
